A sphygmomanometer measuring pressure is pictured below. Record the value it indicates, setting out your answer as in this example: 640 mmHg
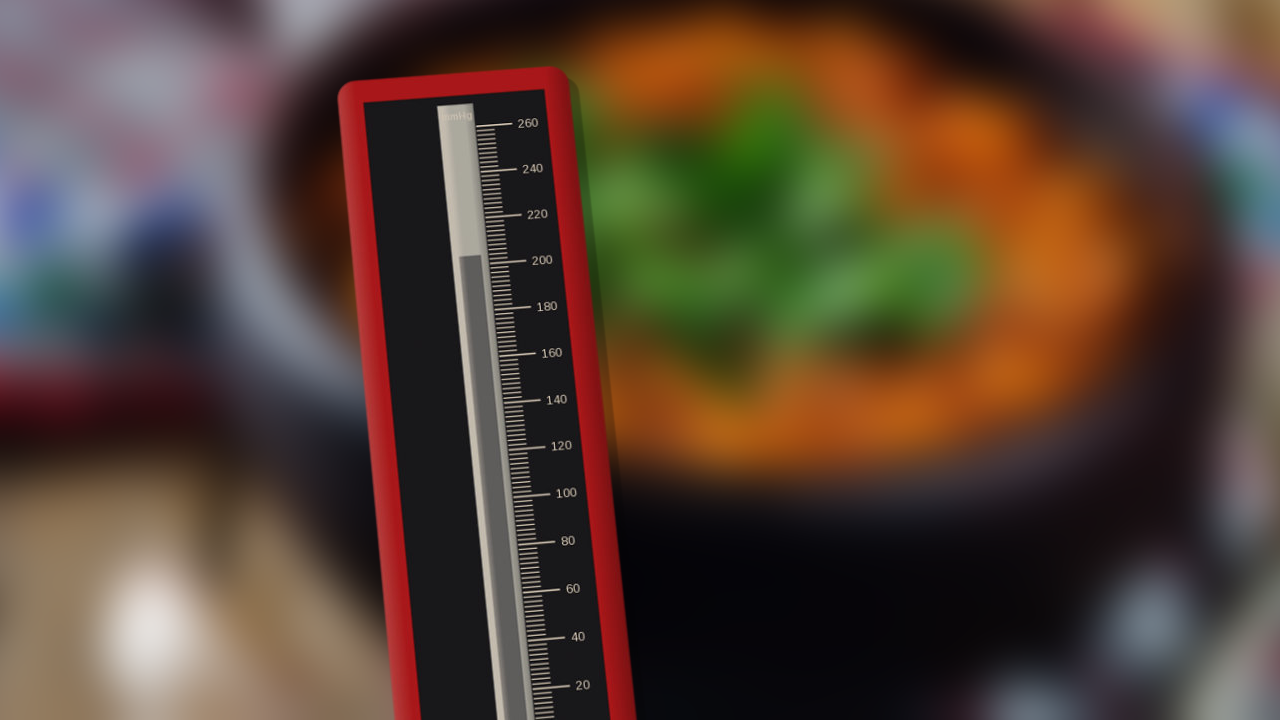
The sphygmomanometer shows 204 mmHg
